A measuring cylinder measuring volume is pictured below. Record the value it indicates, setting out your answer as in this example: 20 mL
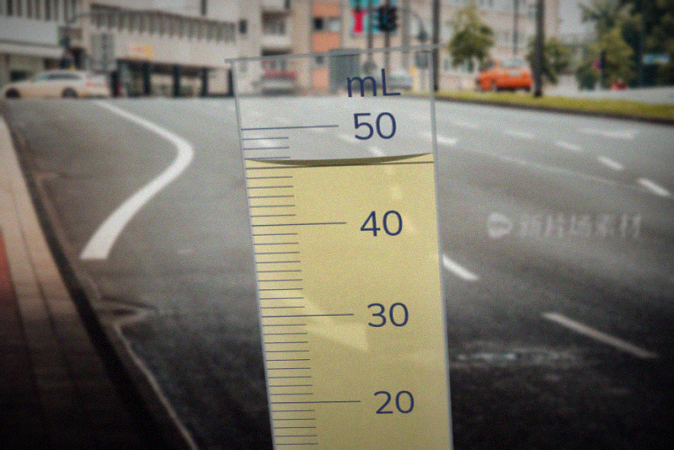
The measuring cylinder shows 46 mL
